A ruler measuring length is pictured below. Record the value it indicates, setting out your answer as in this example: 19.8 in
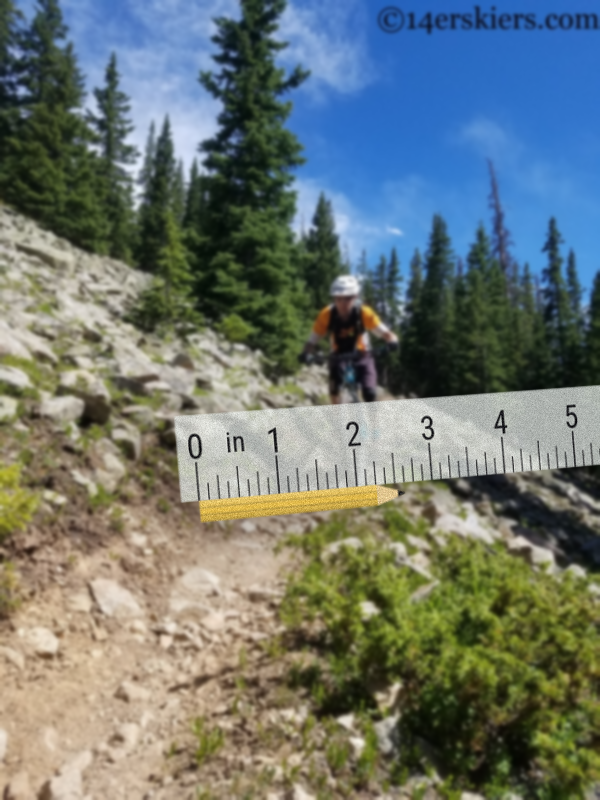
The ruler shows 2.625 in
